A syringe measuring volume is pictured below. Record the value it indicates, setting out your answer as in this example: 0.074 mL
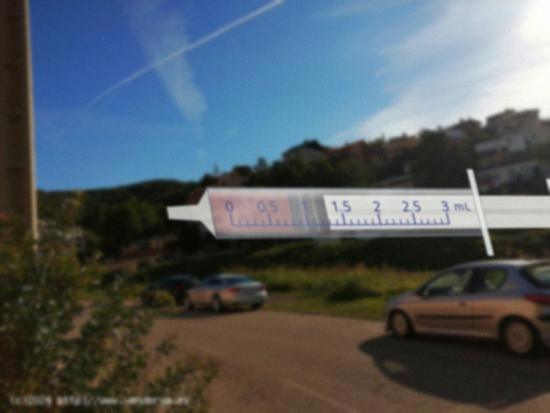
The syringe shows 0.8 mL
